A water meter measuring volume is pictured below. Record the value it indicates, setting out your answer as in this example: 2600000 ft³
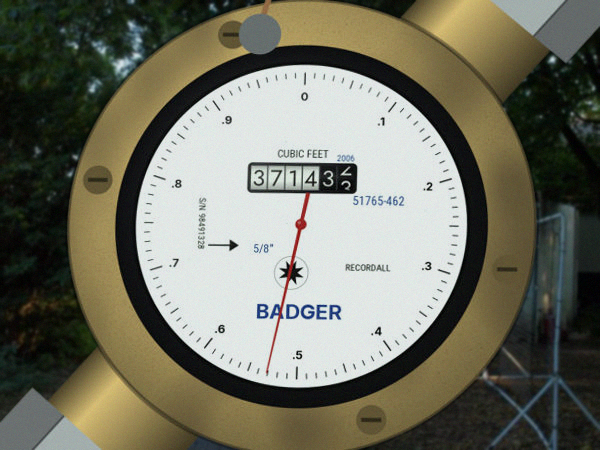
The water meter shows 371432.53 ft³
